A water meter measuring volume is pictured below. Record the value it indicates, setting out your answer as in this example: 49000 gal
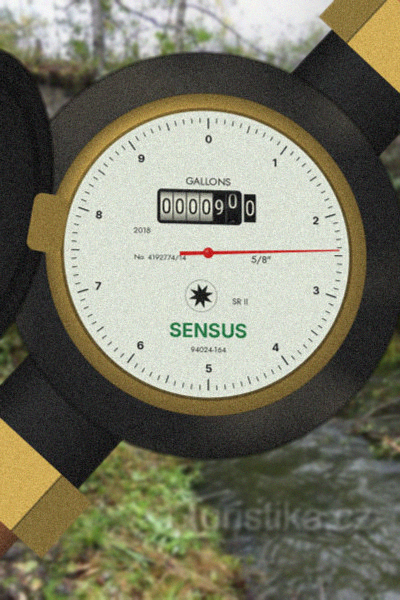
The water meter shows 902.4 gal
